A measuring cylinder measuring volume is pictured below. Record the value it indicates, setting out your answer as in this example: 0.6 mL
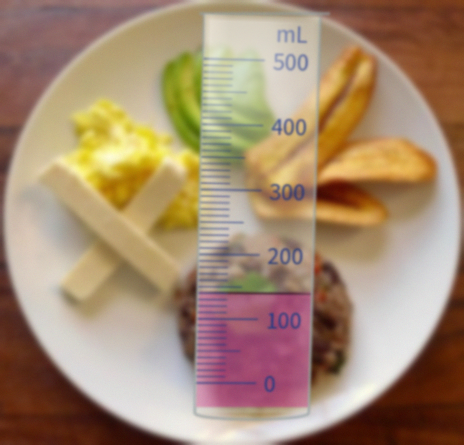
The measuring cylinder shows 140 mL
